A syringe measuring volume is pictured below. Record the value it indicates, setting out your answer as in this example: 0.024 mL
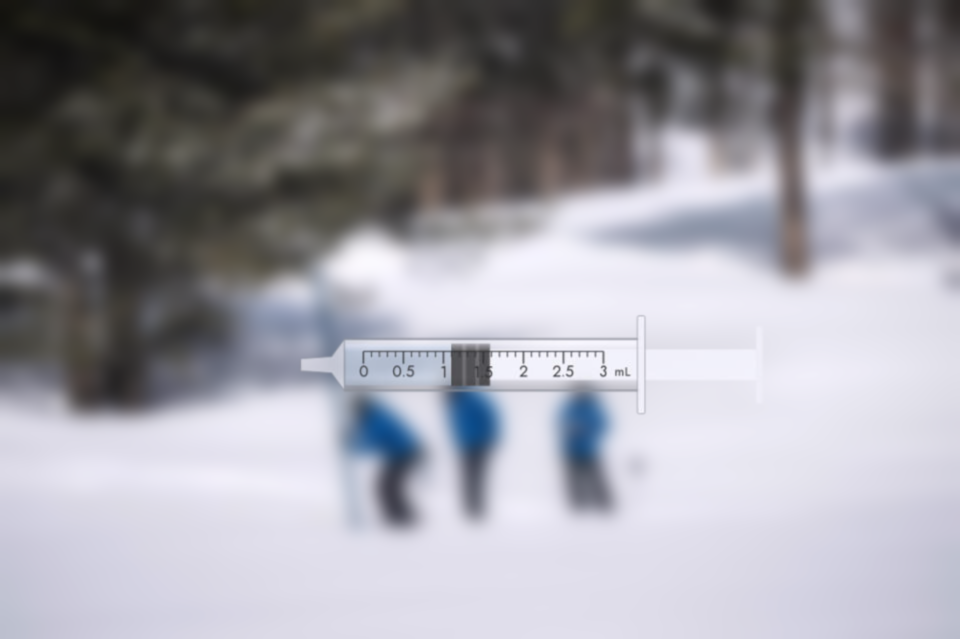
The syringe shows 1.1 mL
